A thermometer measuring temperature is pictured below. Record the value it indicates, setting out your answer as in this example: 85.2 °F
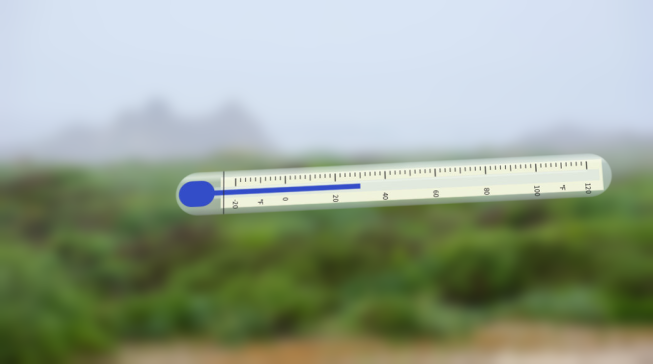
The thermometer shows 30 °F
